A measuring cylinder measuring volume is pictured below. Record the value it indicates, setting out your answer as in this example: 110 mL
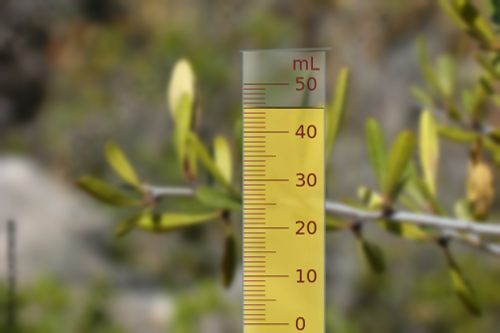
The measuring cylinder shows 45 mL
